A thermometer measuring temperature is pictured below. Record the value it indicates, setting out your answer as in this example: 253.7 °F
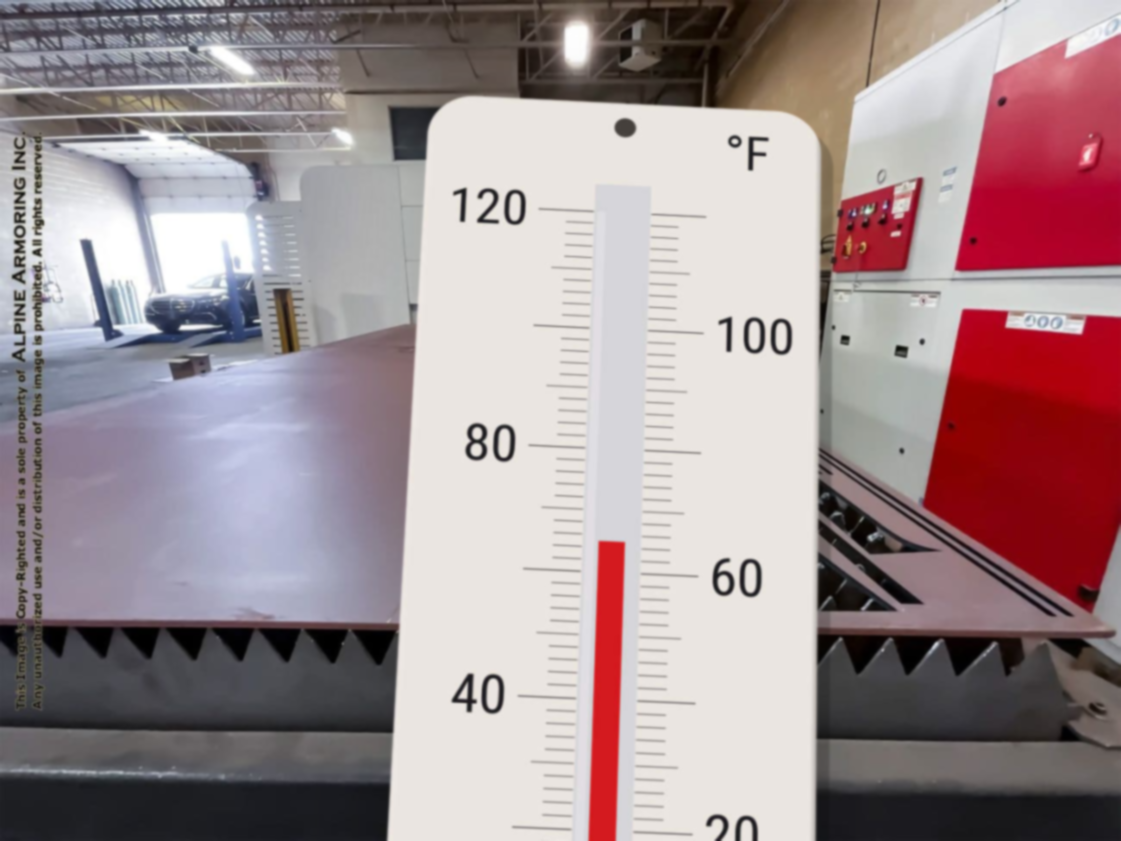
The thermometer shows 65 °F
